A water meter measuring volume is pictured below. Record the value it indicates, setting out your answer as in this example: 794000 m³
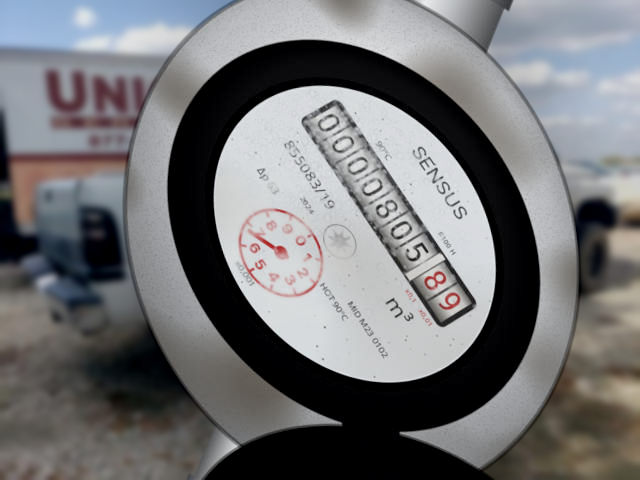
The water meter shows 805.896 m³
